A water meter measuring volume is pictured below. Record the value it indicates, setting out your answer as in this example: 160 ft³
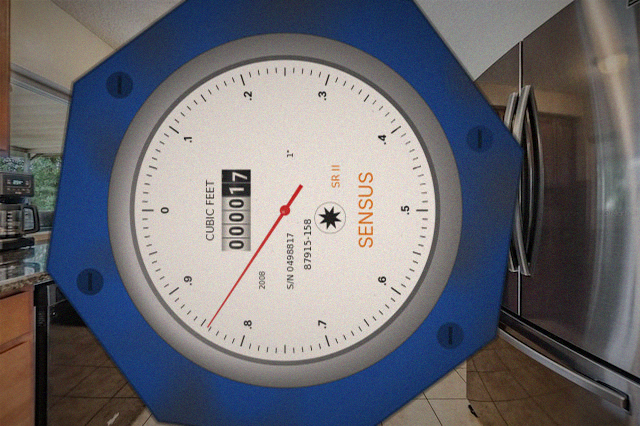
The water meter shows 16.84 ft³
